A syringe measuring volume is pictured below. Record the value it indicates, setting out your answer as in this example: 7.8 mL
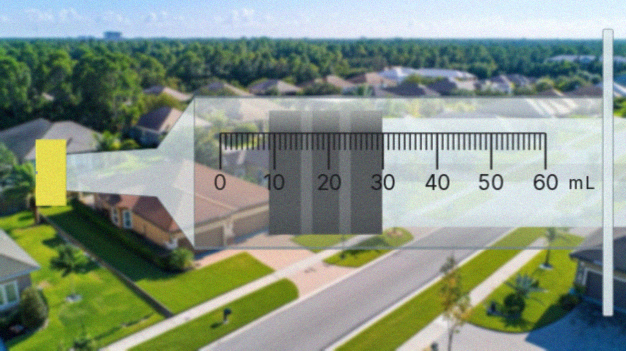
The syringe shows 9 mL
